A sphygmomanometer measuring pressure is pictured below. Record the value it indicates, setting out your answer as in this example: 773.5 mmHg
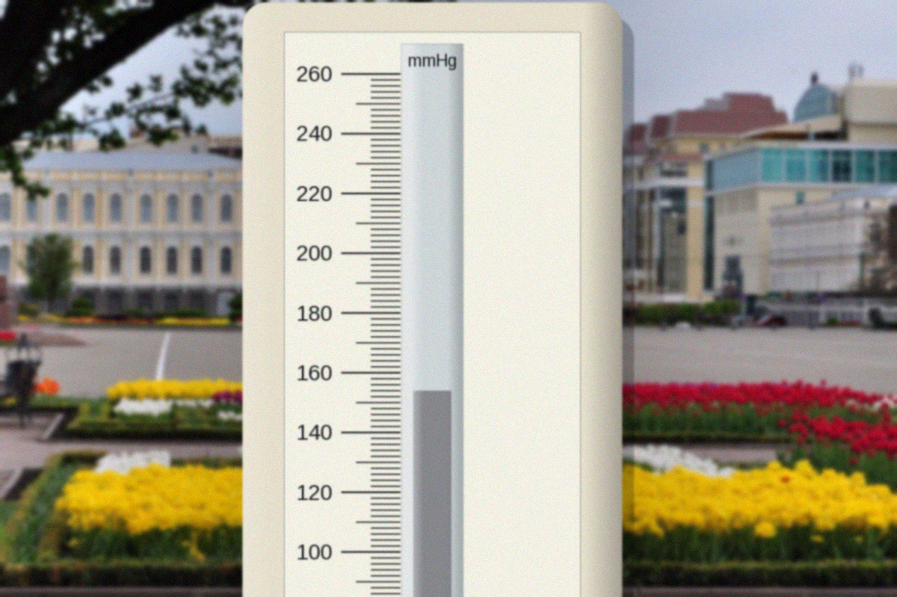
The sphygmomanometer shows 154 mmHg
